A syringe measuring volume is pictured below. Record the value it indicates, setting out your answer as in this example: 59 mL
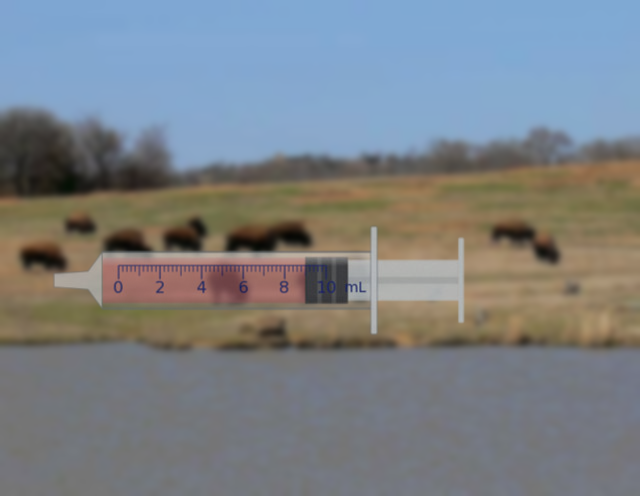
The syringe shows 9 mL
